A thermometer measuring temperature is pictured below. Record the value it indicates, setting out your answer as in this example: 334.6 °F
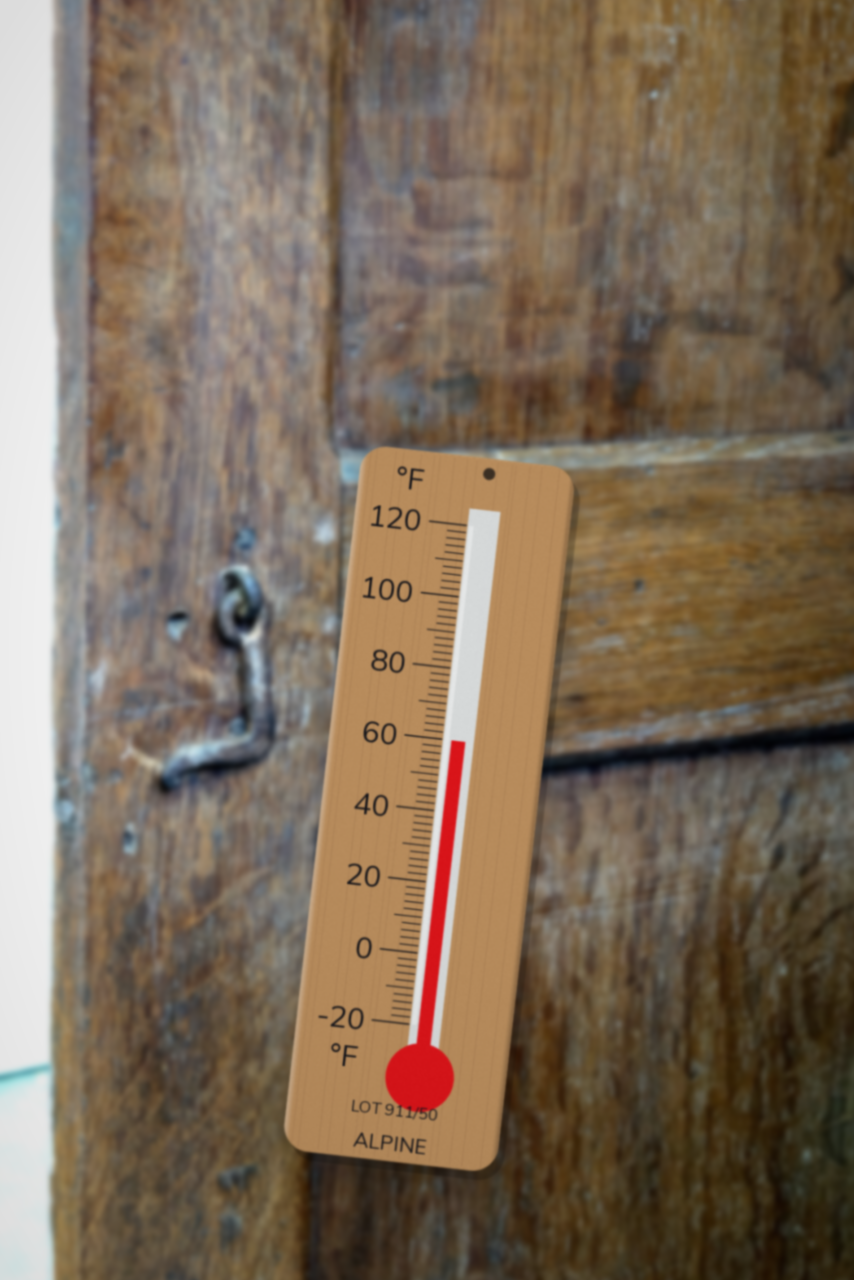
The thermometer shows 60 °F
